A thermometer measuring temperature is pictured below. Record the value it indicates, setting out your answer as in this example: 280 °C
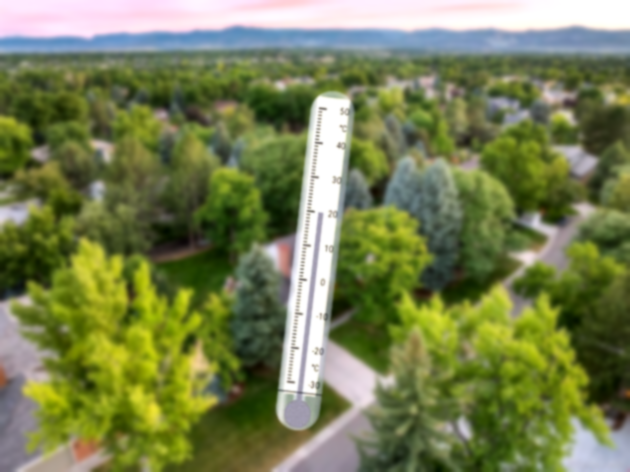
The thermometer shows 20 °C
